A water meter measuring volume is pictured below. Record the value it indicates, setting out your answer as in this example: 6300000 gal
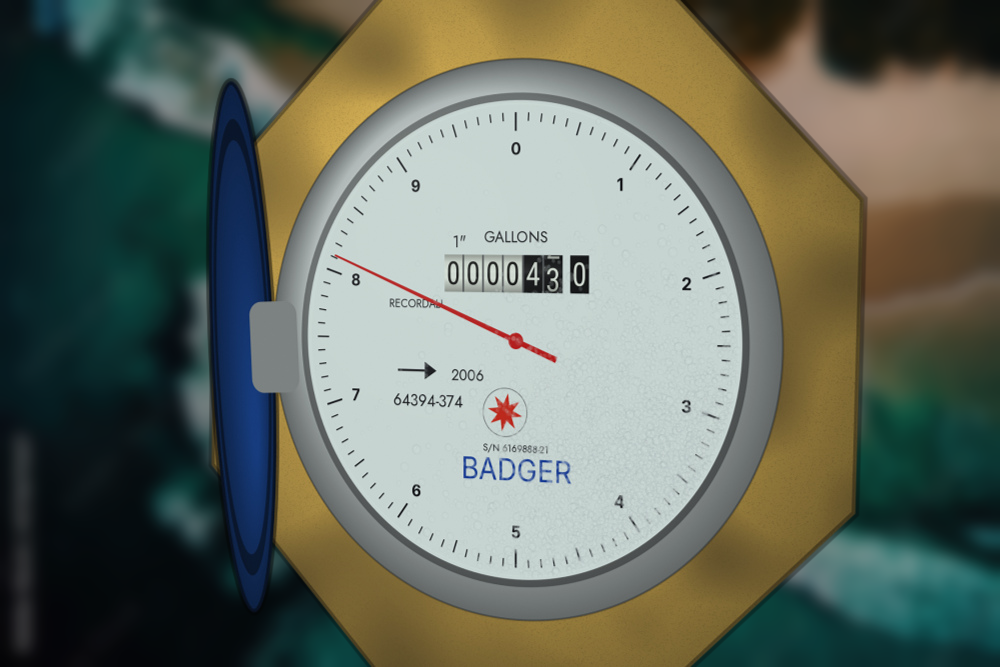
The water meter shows 428.1 gal
